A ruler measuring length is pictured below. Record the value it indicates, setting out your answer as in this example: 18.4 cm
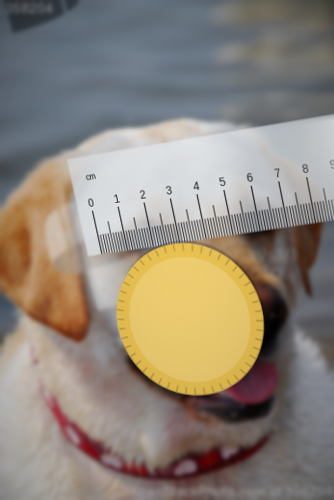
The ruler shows 5.5 cm
